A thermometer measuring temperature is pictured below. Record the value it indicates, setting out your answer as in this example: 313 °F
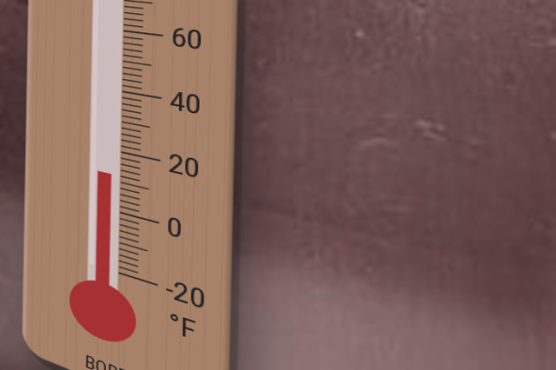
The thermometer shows 12 °F
